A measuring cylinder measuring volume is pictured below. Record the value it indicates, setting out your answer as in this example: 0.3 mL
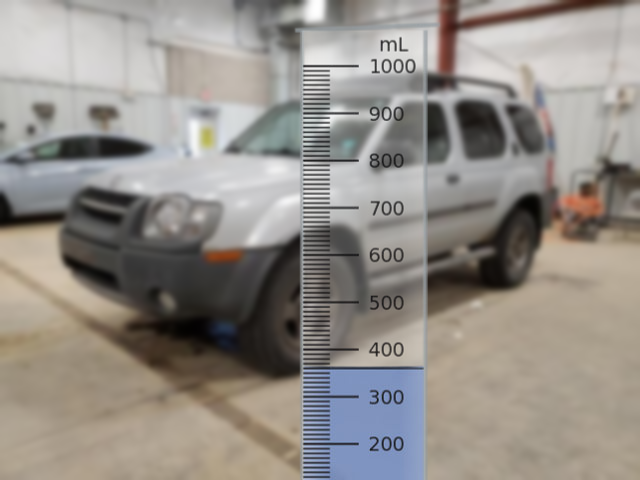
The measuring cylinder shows 360 mL
